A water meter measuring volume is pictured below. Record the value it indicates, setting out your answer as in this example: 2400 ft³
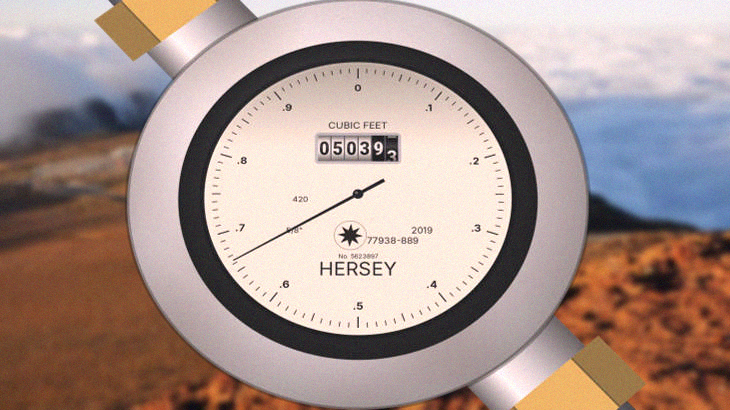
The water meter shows 50392.66 ft³
